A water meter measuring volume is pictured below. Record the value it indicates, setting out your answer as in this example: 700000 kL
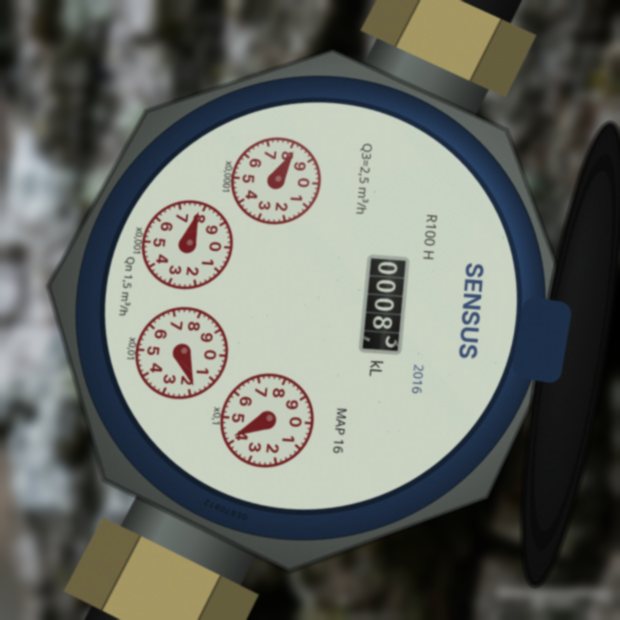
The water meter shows 83.4178 kL
